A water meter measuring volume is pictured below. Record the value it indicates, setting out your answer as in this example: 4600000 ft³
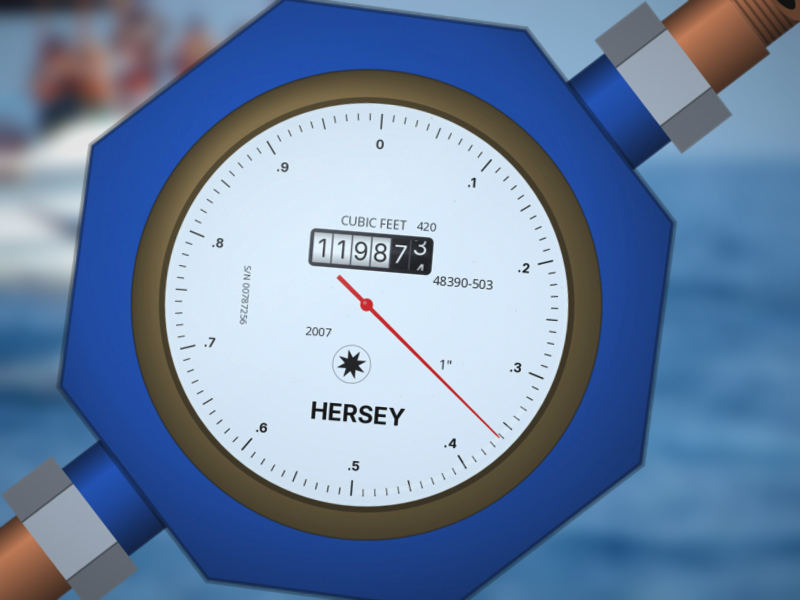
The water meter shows 119873.36 ft³
